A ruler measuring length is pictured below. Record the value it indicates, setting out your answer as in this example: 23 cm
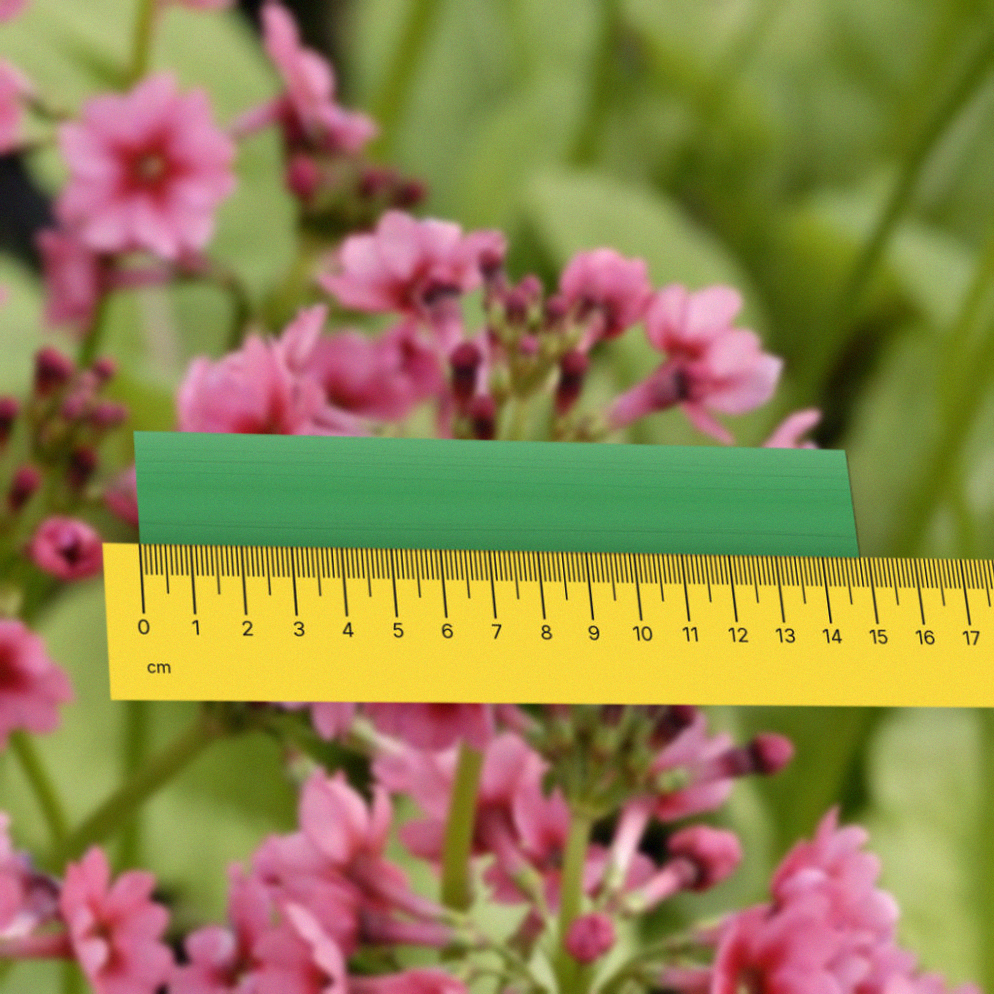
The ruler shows 14.8 cm
